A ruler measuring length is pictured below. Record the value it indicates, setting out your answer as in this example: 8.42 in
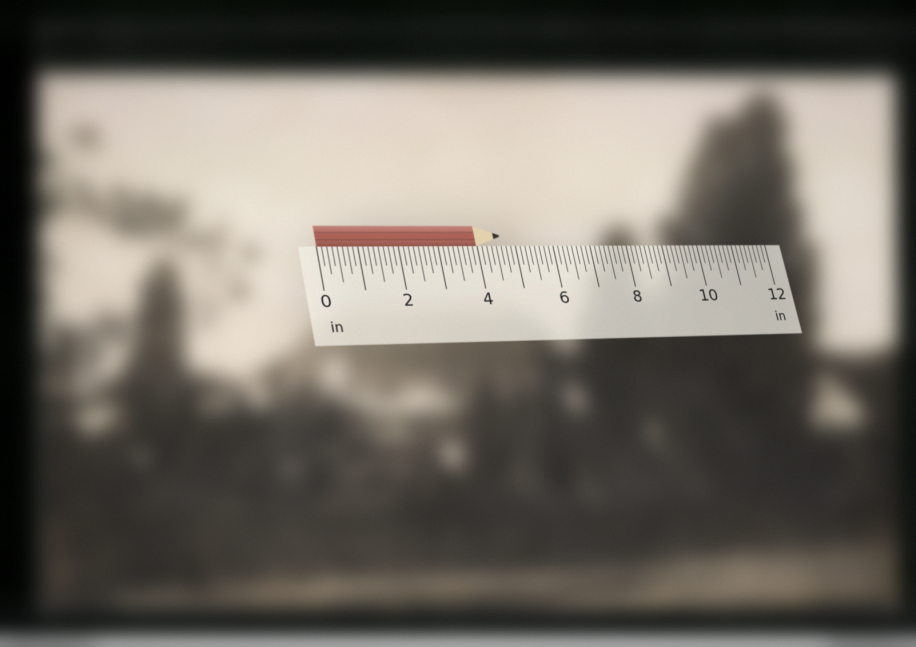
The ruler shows 4.625 in
